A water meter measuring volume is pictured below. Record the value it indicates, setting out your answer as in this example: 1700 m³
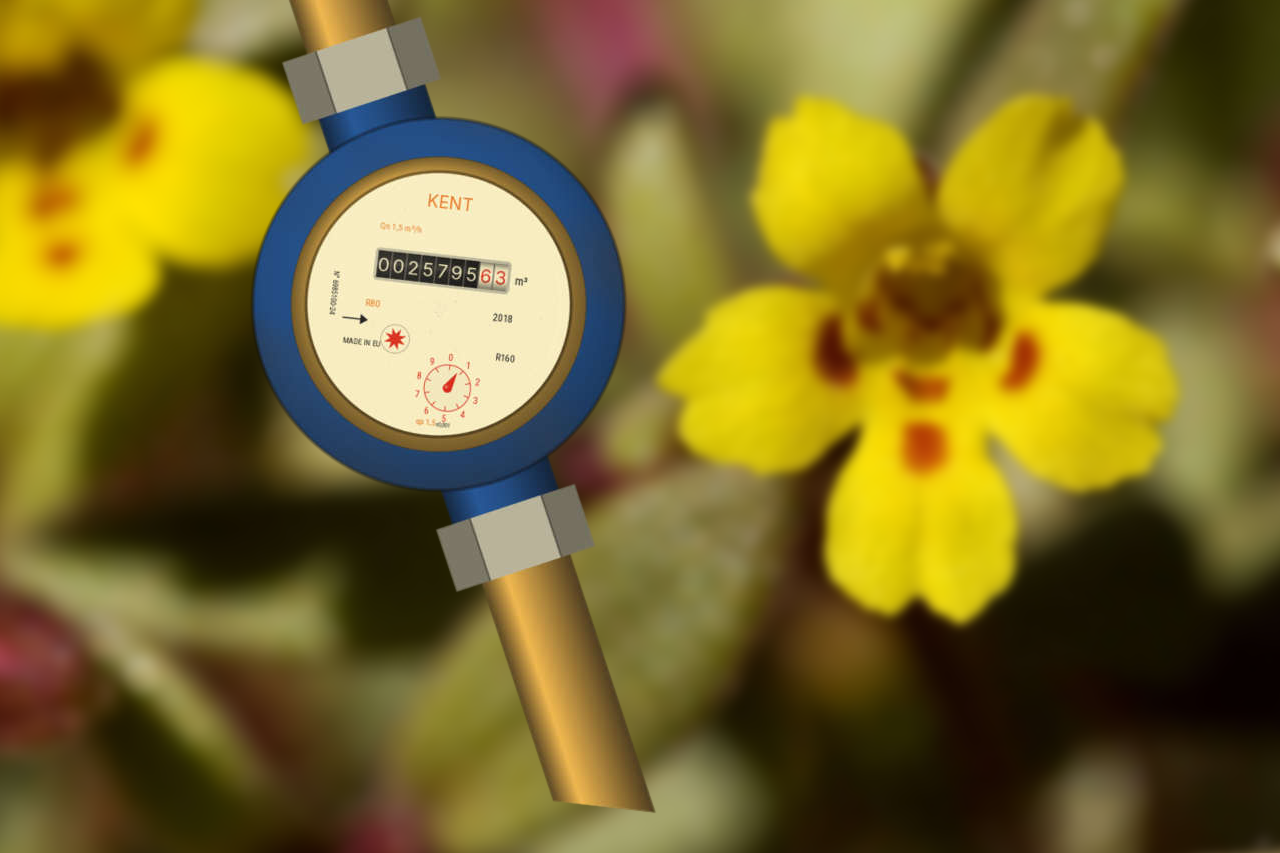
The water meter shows 25795.630 m³
